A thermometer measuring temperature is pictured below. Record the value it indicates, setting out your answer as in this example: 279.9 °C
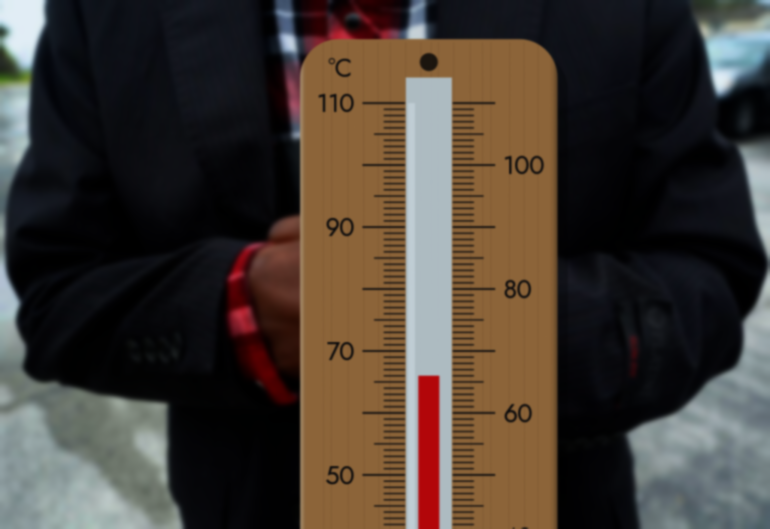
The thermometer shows 66 °C
